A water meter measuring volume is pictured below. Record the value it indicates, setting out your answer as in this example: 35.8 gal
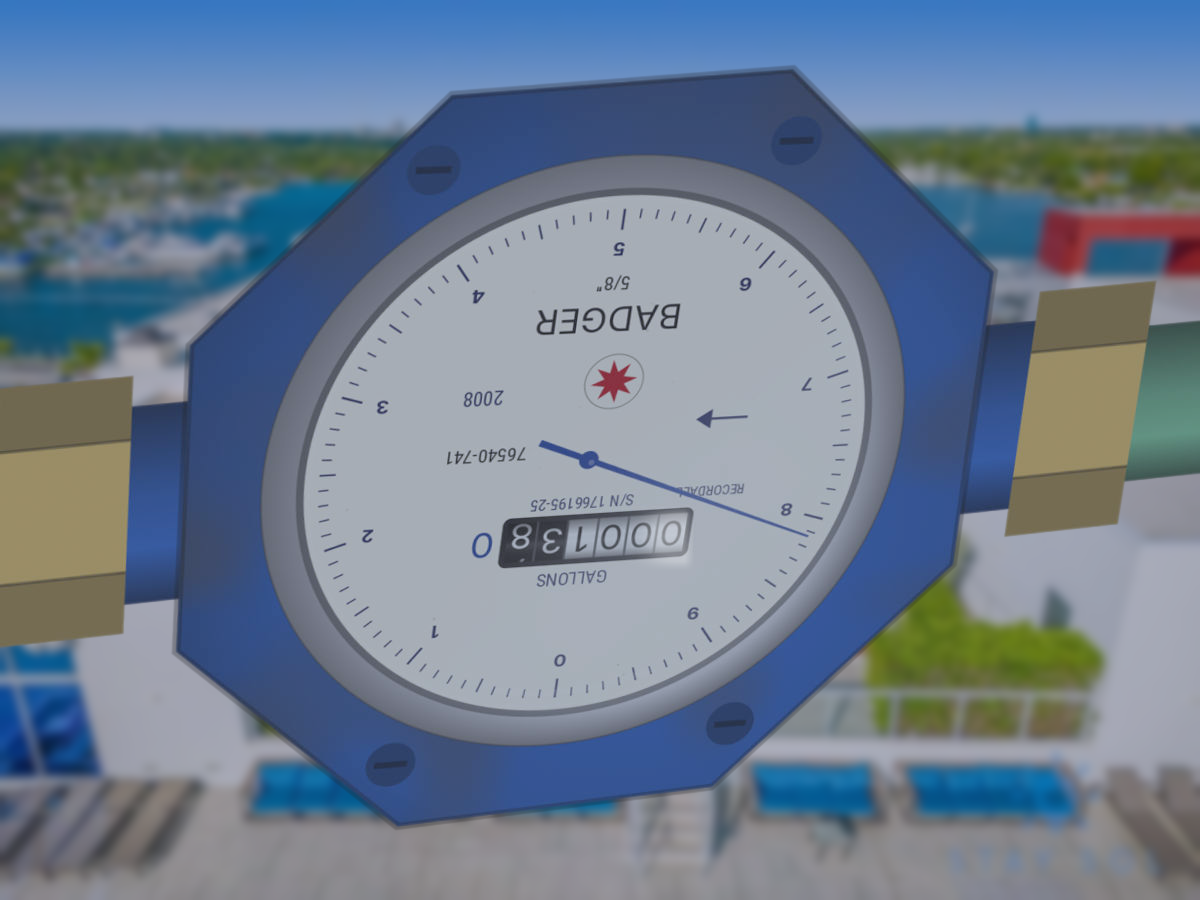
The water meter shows 1378.1 gal
